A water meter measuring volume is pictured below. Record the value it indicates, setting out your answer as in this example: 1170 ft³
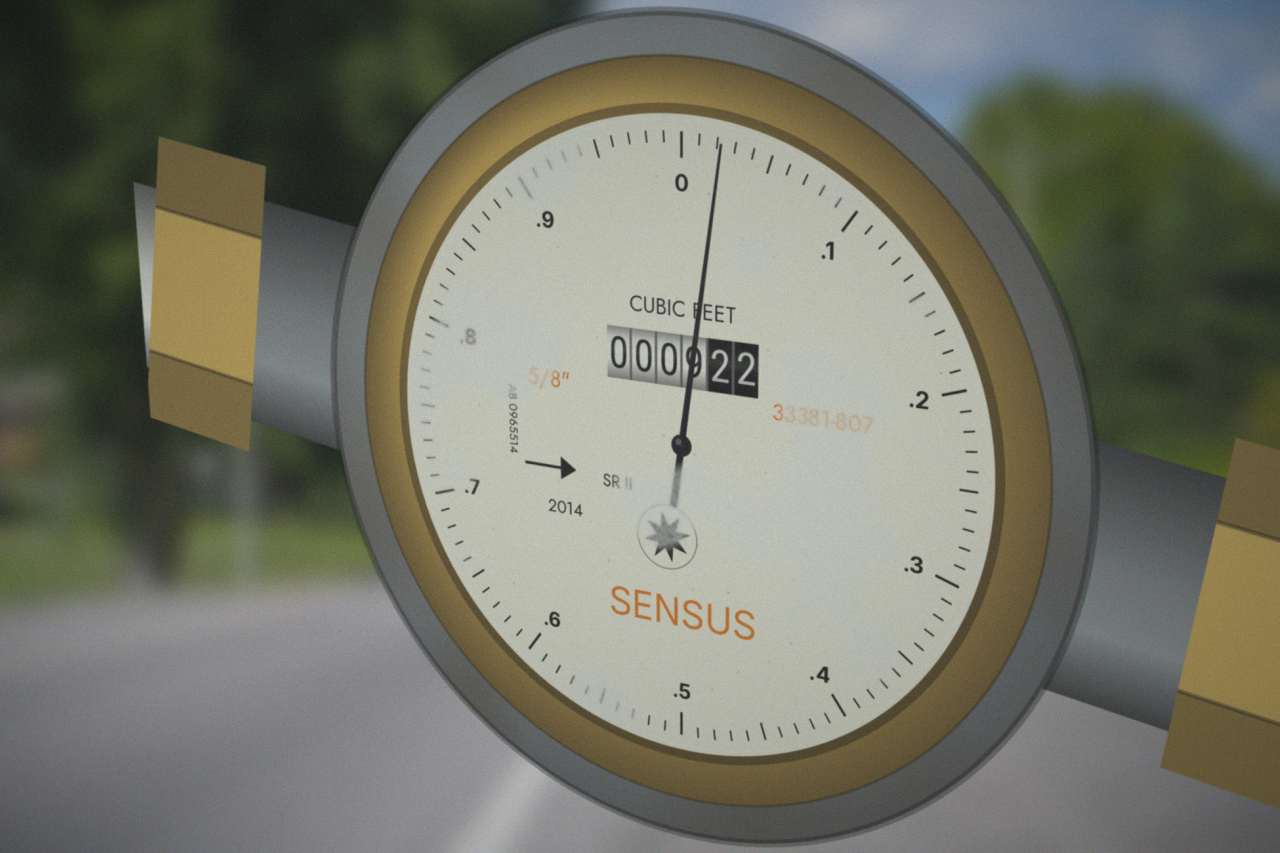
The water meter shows 922.02 ft³
